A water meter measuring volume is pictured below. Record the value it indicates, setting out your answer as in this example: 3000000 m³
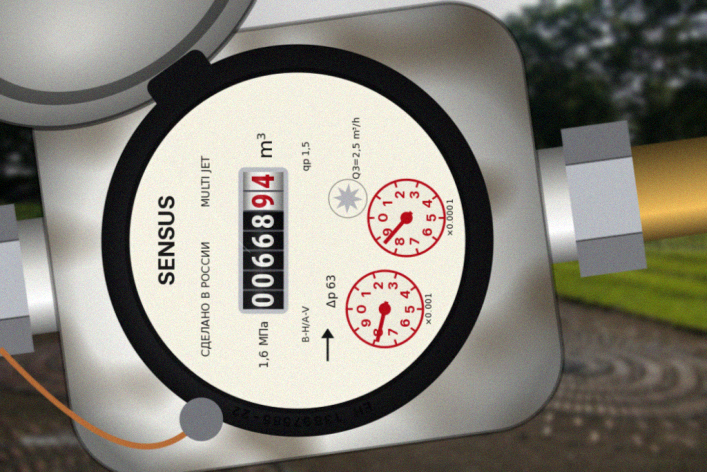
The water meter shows 668.9478 m³
